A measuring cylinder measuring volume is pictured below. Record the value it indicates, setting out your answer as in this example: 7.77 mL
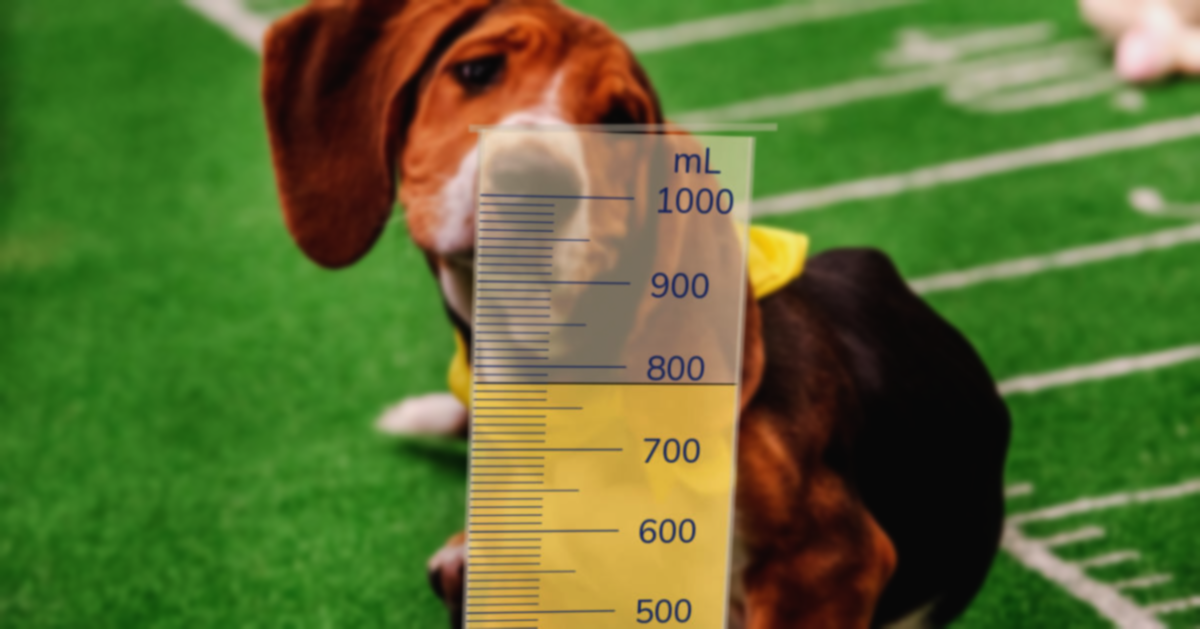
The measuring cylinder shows 780 mL
